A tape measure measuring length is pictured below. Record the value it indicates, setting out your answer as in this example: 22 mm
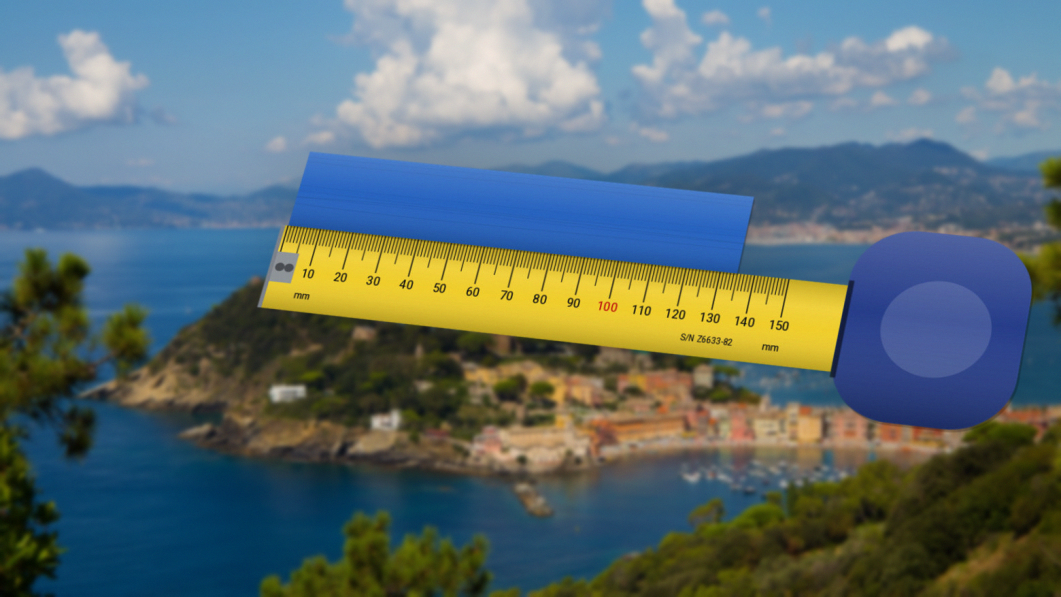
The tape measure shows 135 mm
